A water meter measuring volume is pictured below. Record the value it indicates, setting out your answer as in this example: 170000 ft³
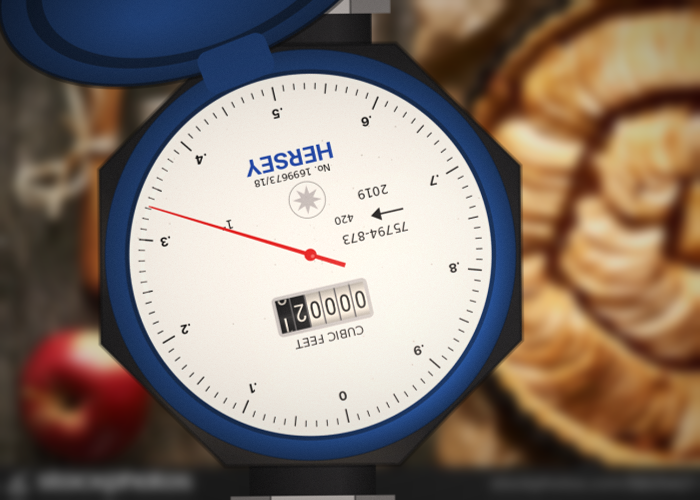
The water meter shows 21.33 ft³
